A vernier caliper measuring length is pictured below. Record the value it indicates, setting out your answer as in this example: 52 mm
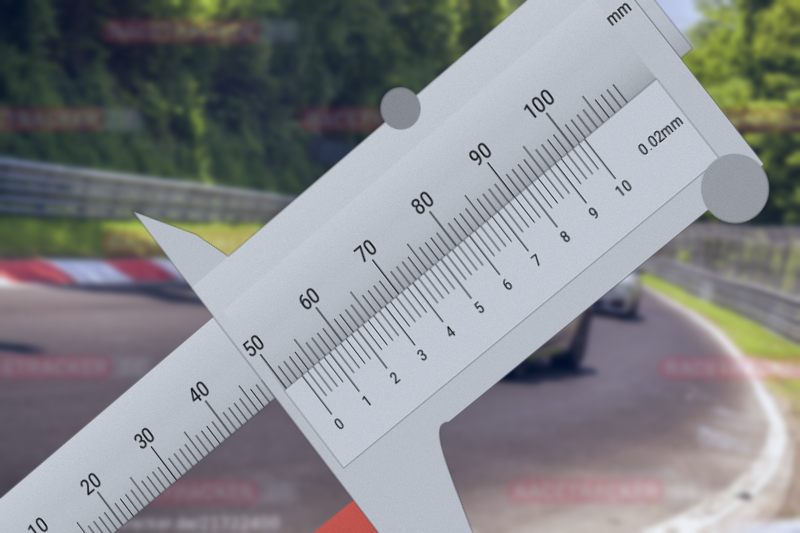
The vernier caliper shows 52.8 mm
